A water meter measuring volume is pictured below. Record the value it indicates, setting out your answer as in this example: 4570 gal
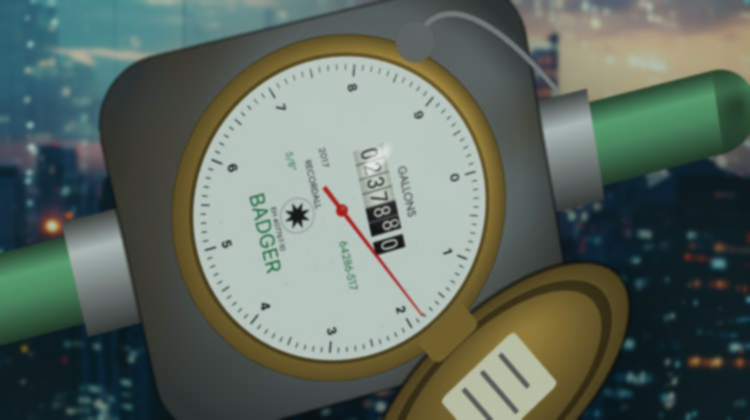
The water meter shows 237881.8 gal
